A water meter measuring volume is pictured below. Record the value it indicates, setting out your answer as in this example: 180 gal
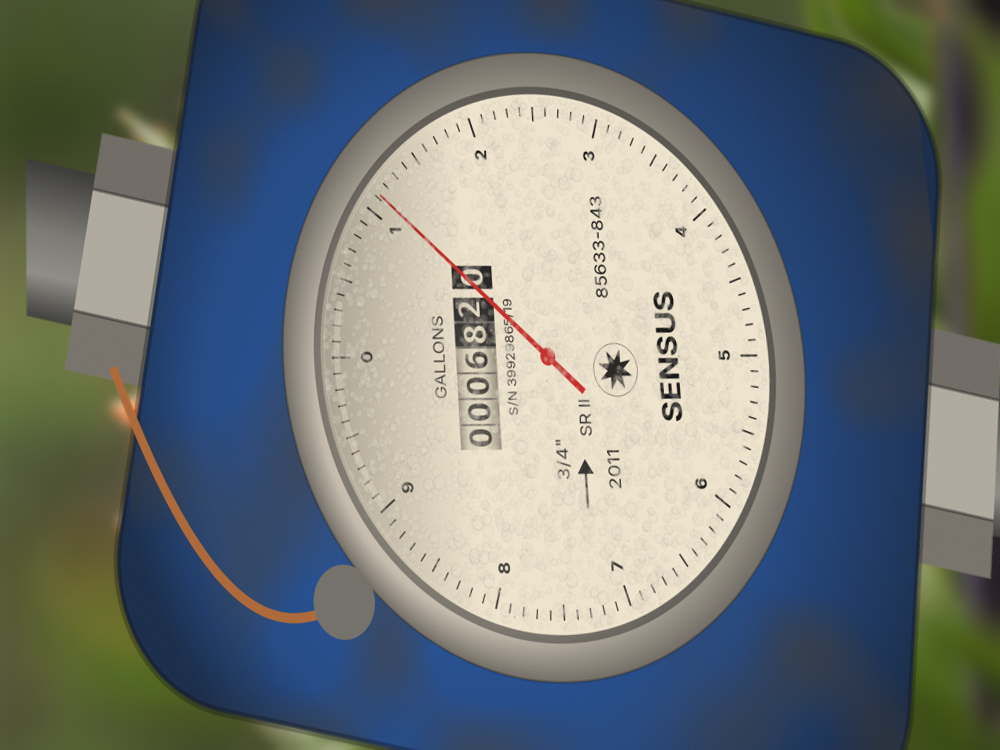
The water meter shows 6821.1 gal
